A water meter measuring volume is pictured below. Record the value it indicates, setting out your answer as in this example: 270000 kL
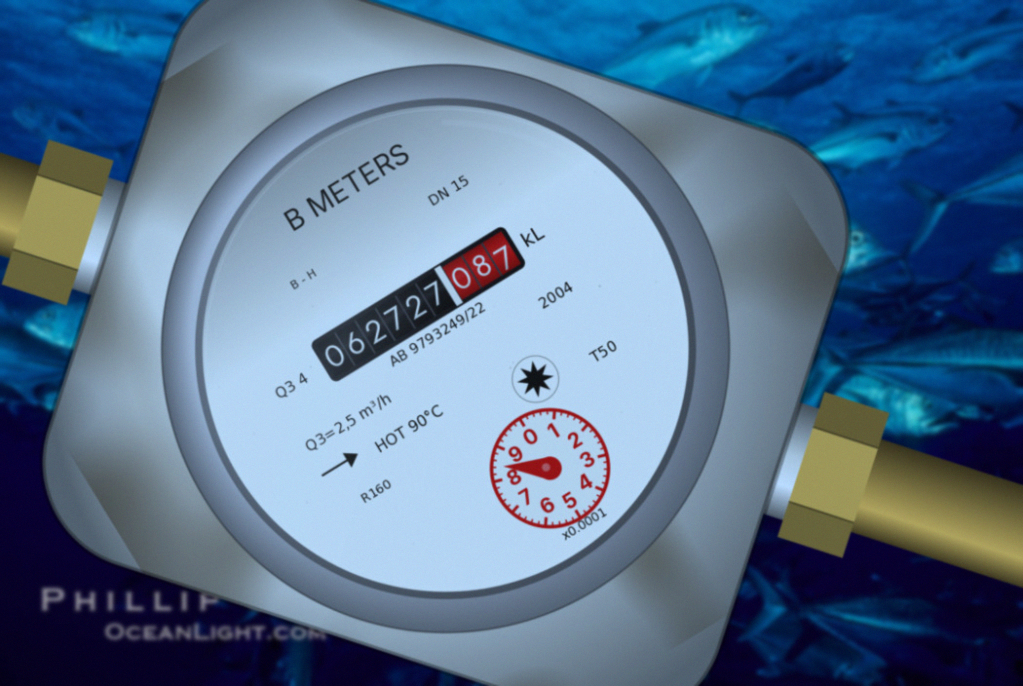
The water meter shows 62727.0868 kL
